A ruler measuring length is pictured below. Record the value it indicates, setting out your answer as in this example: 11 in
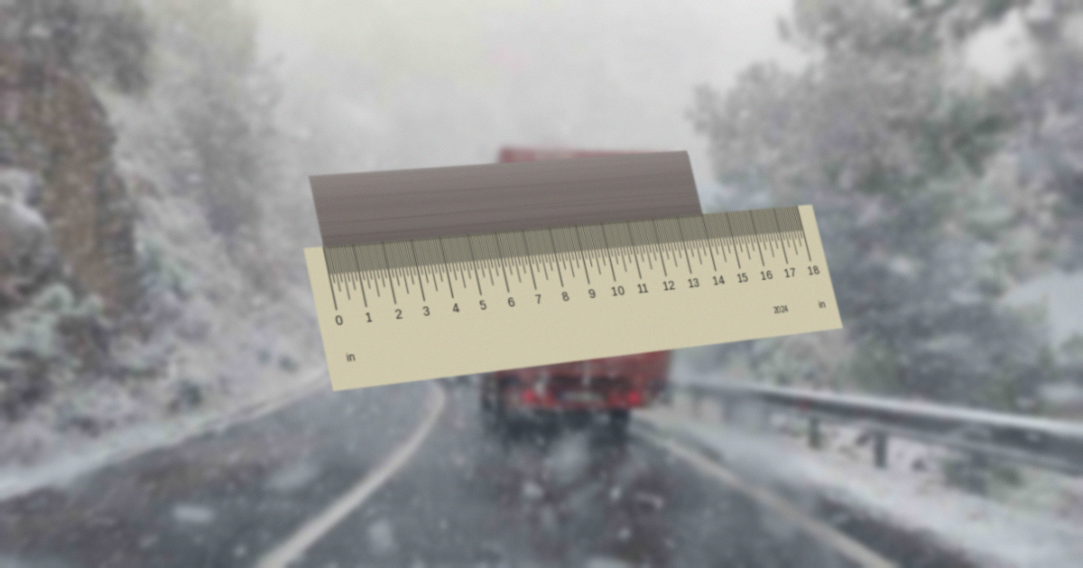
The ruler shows 14 in
